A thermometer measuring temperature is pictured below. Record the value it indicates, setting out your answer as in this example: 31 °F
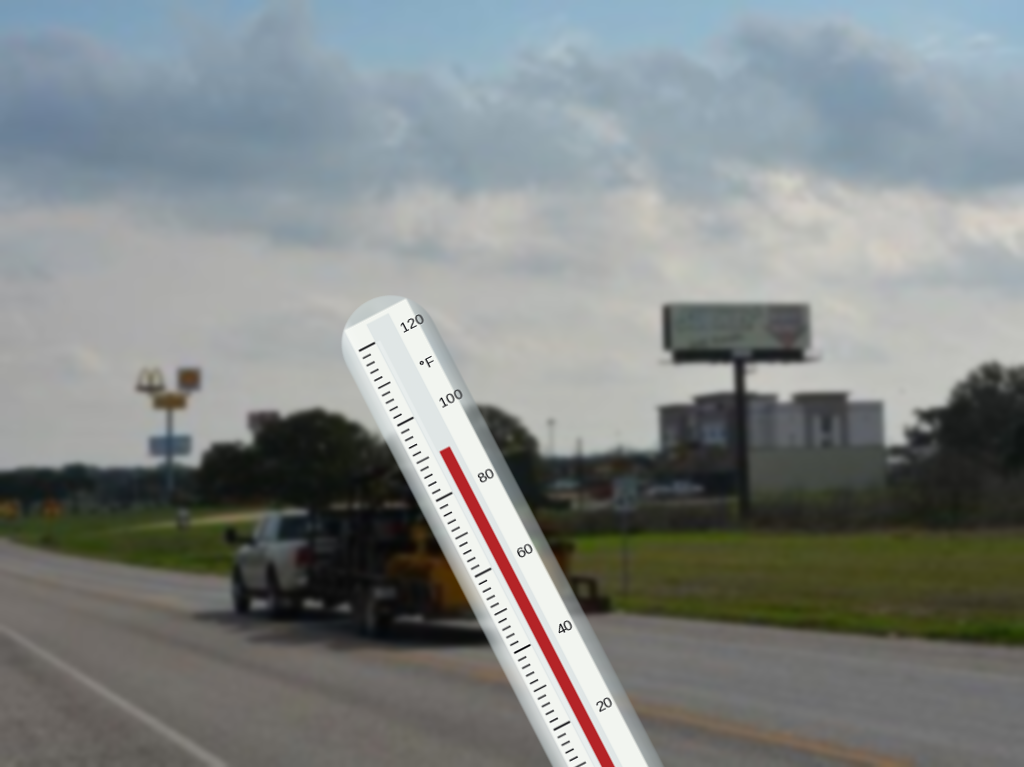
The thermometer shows 90 °F
